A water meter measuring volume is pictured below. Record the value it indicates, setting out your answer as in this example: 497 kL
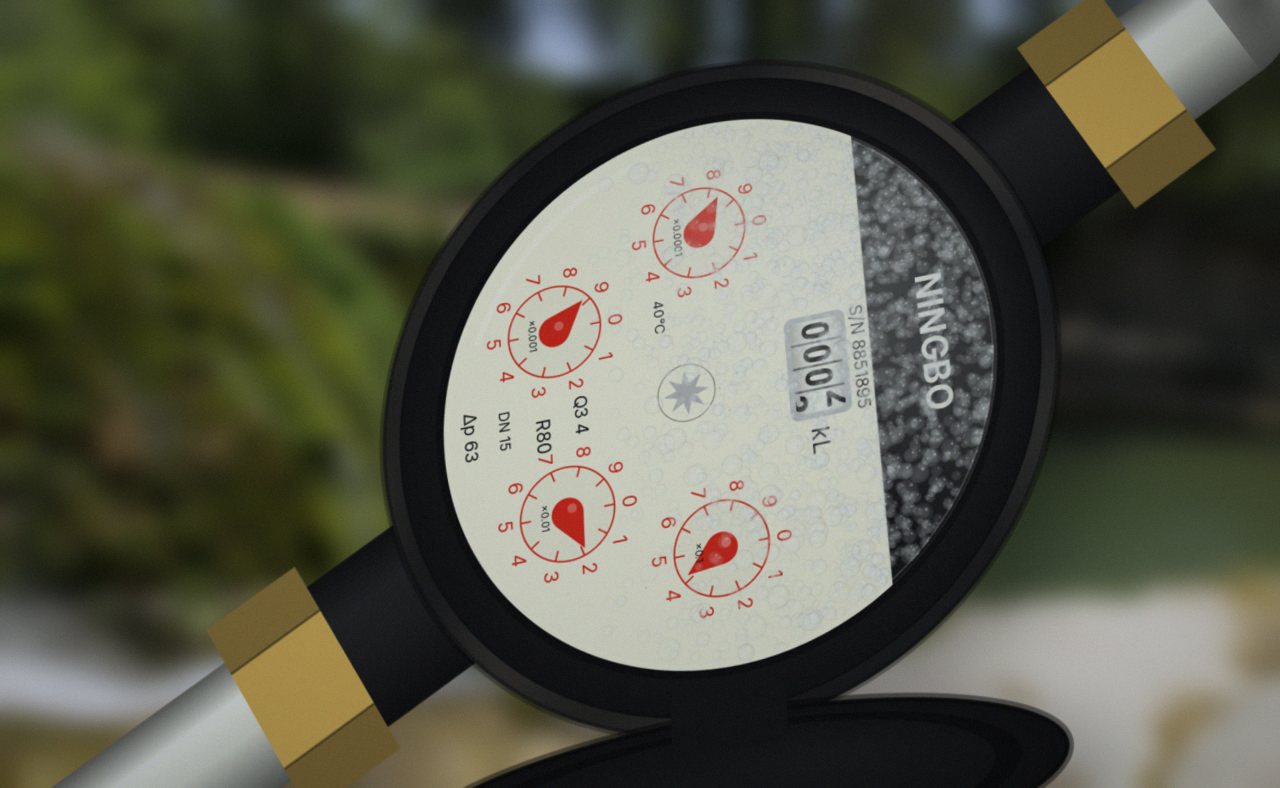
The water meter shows 2.4188 kL
